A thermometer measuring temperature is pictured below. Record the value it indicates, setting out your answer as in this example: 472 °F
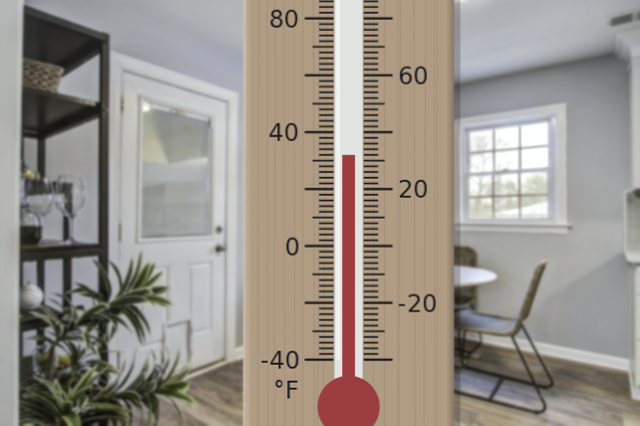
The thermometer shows 32 °F
